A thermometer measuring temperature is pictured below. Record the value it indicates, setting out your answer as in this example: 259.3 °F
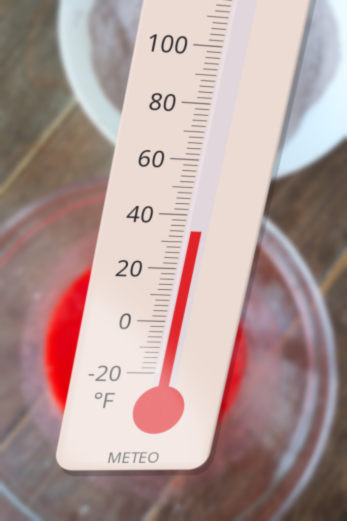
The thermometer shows 34 °F
